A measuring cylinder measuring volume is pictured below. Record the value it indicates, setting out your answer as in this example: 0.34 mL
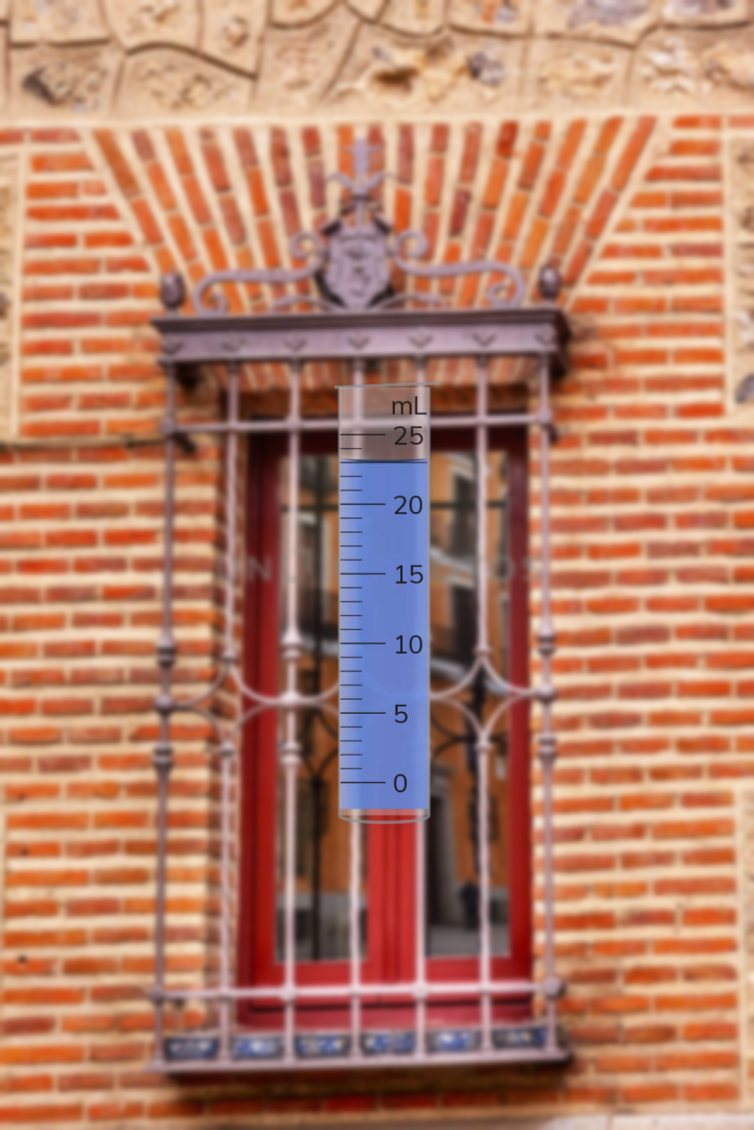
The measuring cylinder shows 23 mL
